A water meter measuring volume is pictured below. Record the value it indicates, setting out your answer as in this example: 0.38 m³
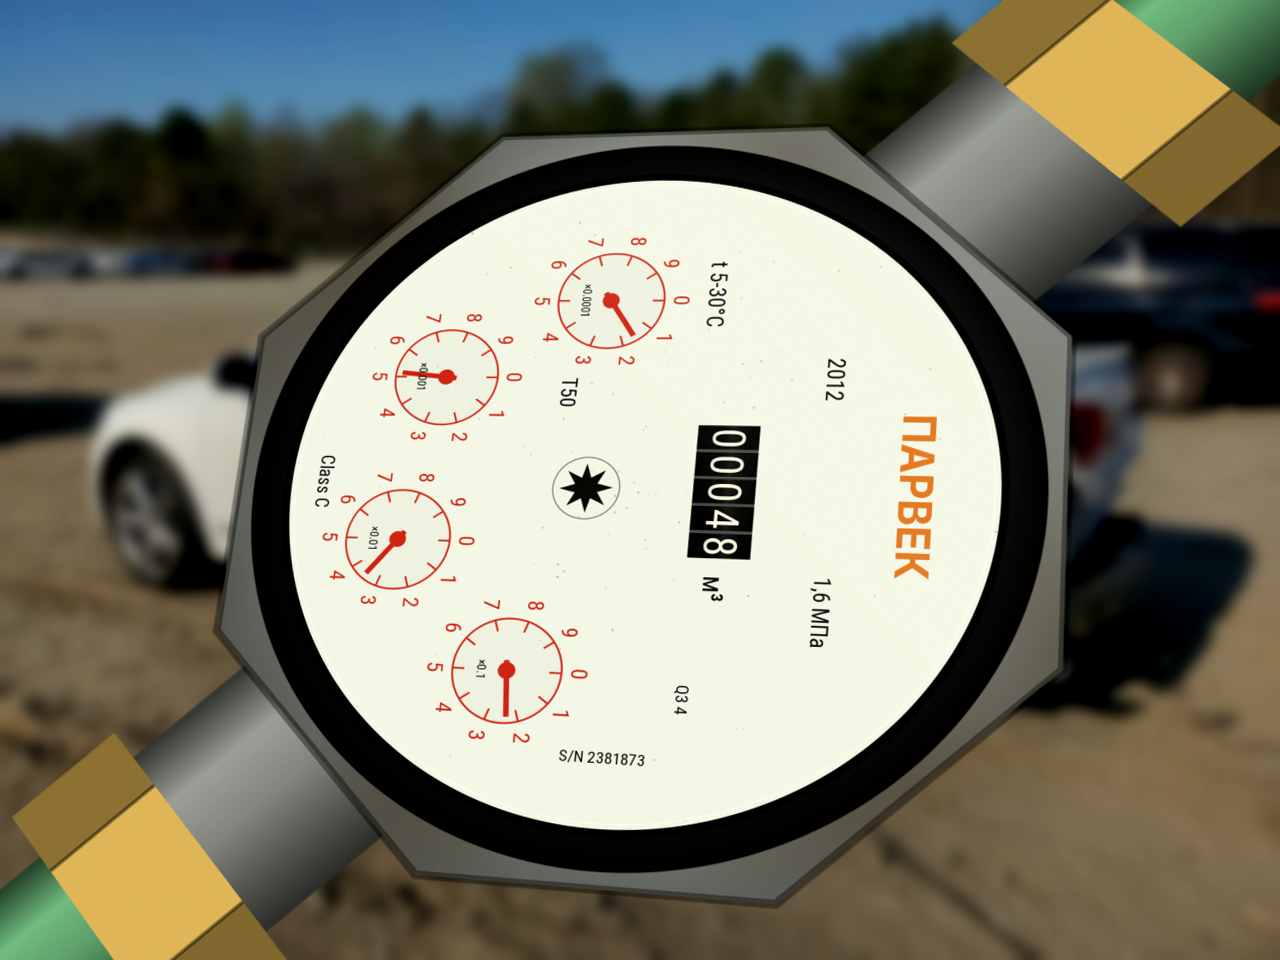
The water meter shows 48.2351 m³
